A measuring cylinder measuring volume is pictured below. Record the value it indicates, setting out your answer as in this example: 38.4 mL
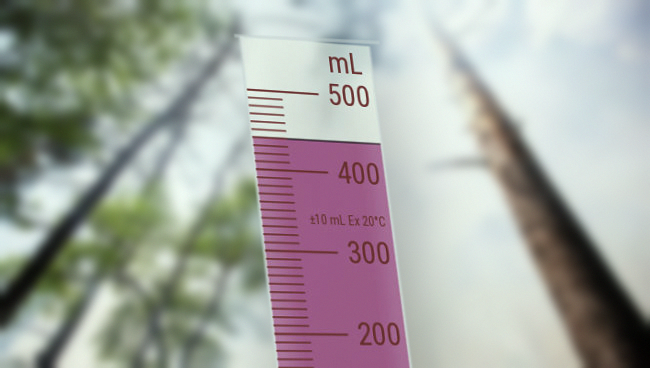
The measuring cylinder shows 440 mL
